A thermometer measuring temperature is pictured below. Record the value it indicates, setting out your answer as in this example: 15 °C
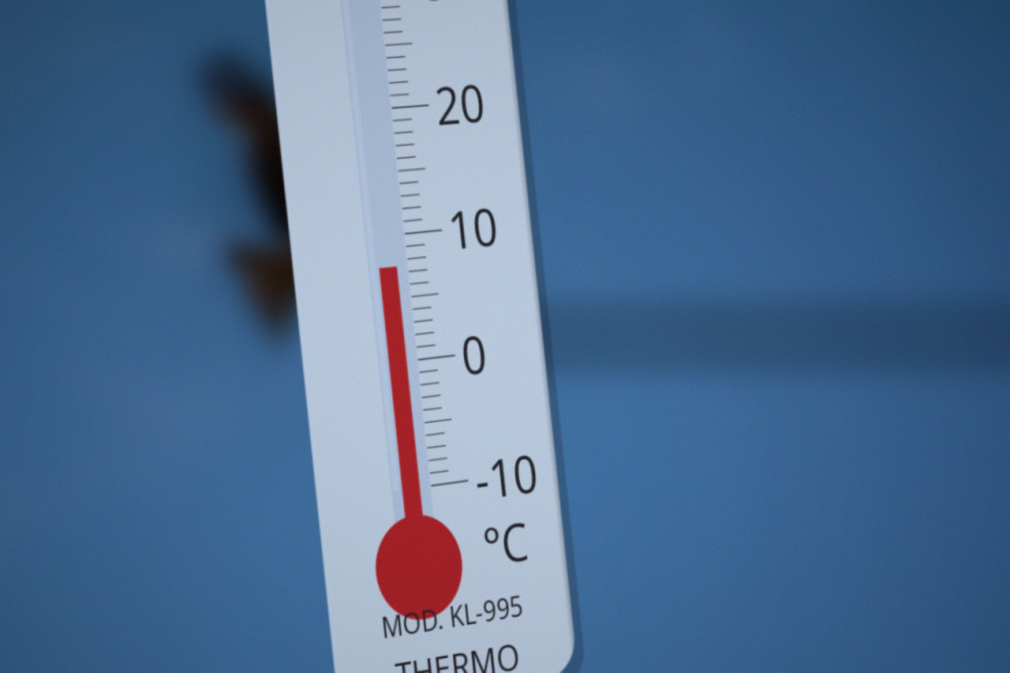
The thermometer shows 7.5 °C
